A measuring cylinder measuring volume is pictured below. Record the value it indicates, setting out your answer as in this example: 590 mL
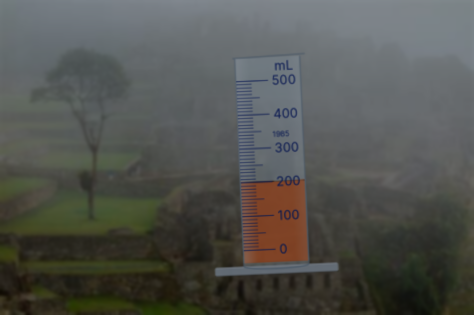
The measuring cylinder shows 200 mL
